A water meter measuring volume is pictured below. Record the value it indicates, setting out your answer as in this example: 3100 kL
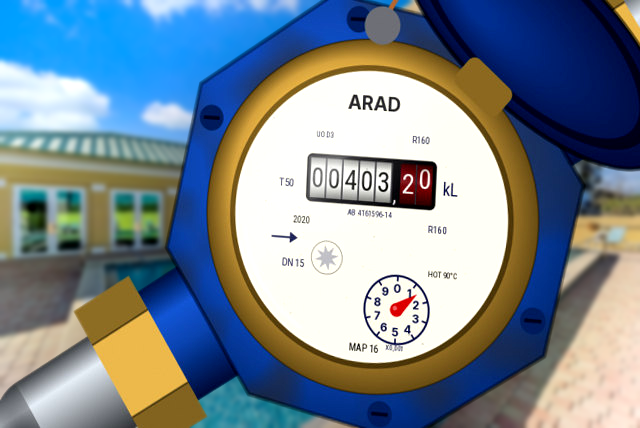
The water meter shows 403.201 kL
